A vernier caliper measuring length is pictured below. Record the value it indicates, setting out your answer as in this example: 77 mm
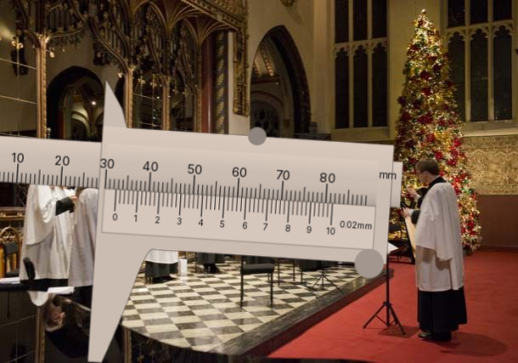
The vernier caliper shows 32.5 mm
